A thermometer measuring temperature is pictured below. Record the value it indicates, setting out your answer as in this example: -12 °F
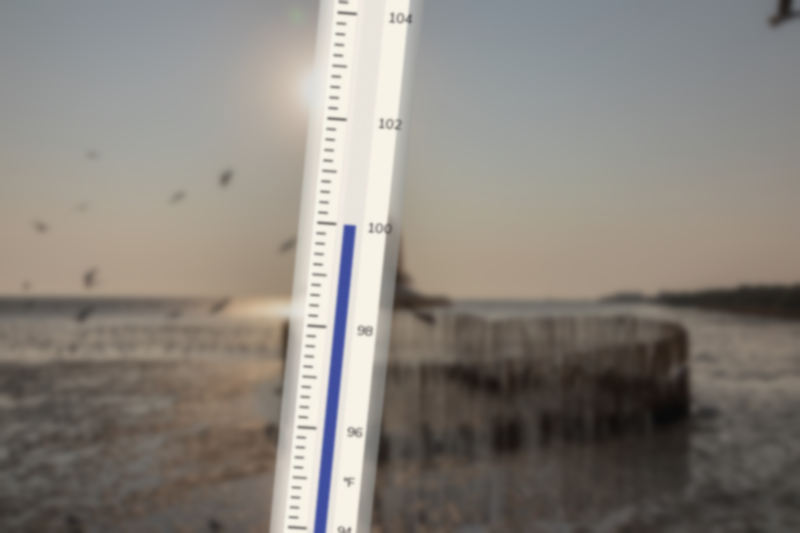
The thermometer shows 100 °F
